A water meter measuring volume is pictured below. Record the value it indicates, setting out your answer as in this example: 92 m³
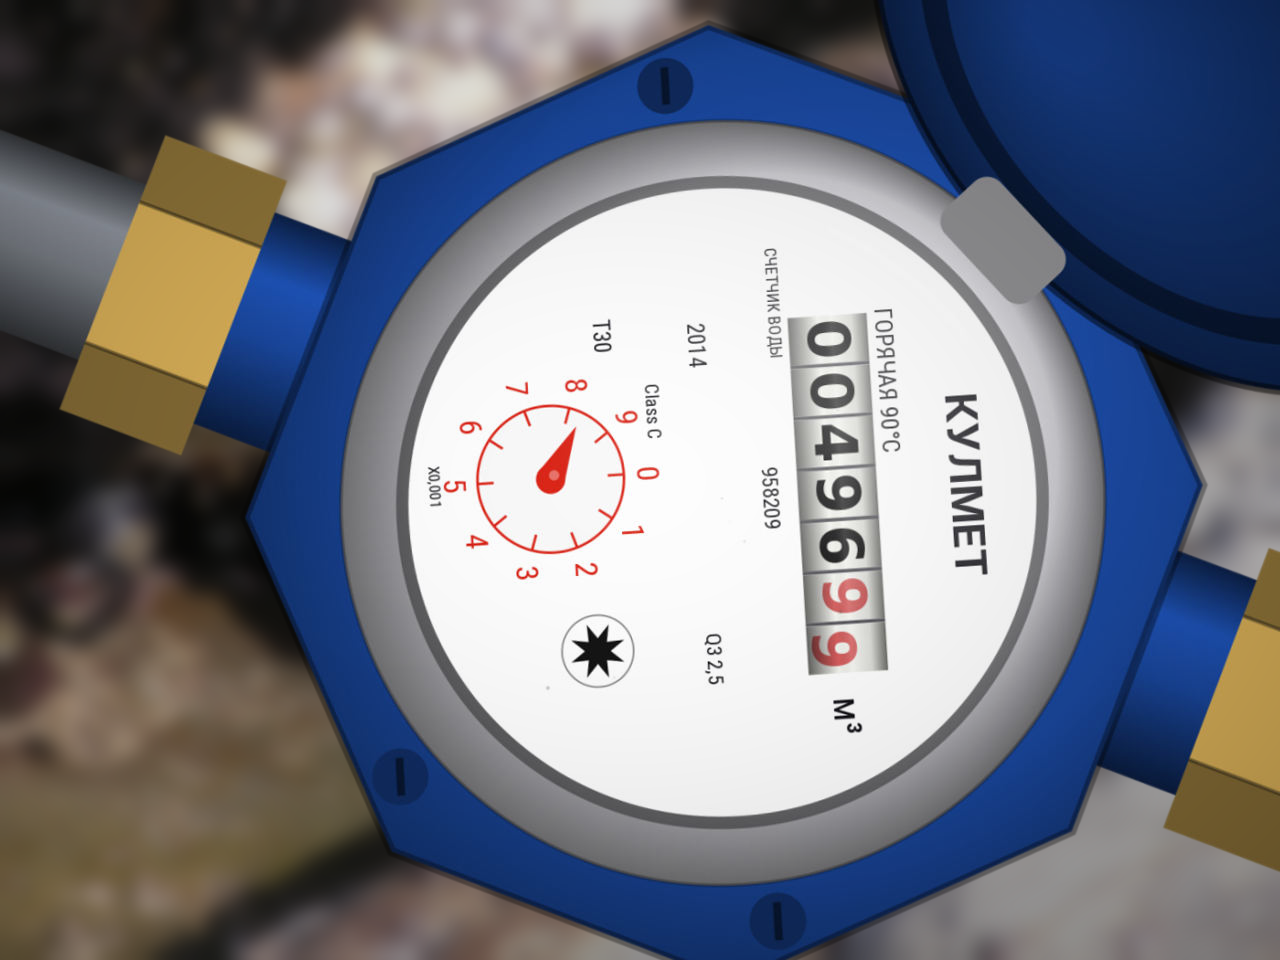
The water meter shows 496.988 m³
